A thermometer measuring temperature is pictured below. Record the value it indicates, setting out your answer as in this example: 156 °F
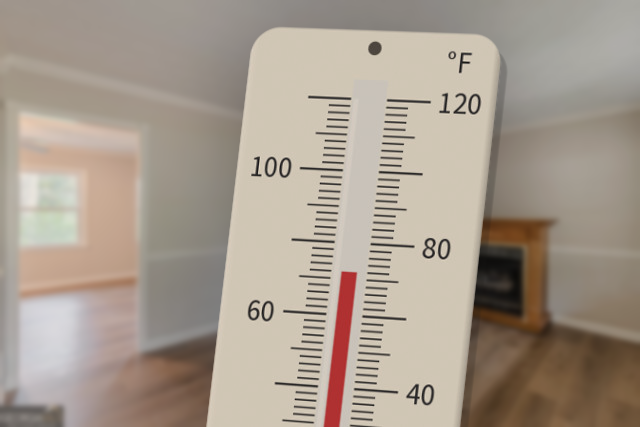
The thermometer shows 72 °F
